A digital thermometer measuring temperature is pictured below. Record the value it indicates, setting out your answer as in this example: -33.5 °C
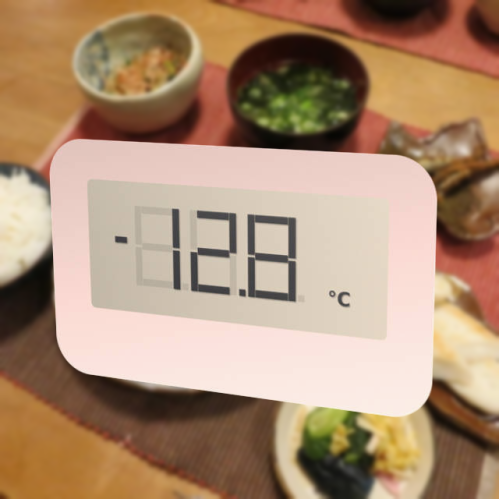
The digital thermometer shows -12.8 °C
